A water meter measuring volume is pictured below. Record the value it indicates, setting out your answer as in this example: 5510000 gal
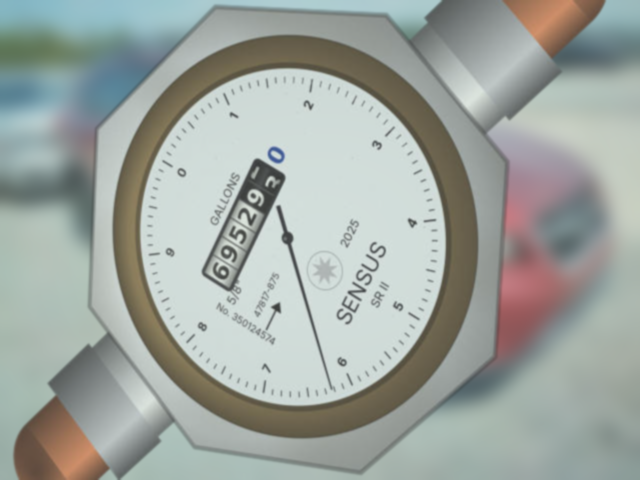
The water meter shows 6952926.2 gal
